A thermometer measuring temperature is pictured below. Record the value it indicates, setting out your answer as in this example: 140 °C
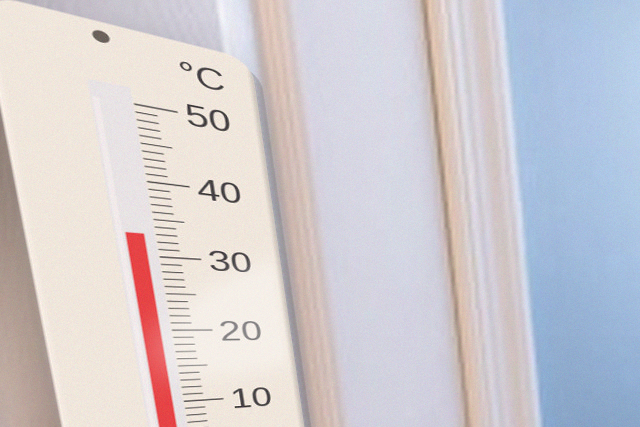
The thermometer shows 33 °C
